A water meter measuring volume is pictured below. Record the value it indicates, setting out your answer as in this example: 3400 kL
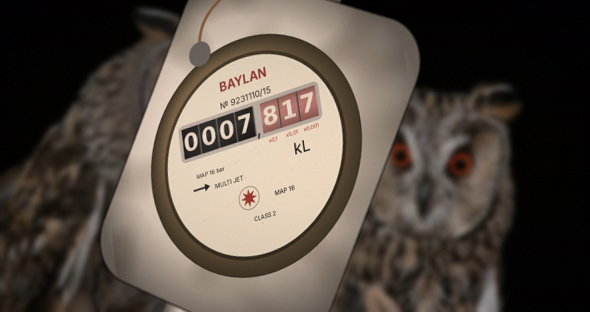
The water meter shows 7.817 kL
